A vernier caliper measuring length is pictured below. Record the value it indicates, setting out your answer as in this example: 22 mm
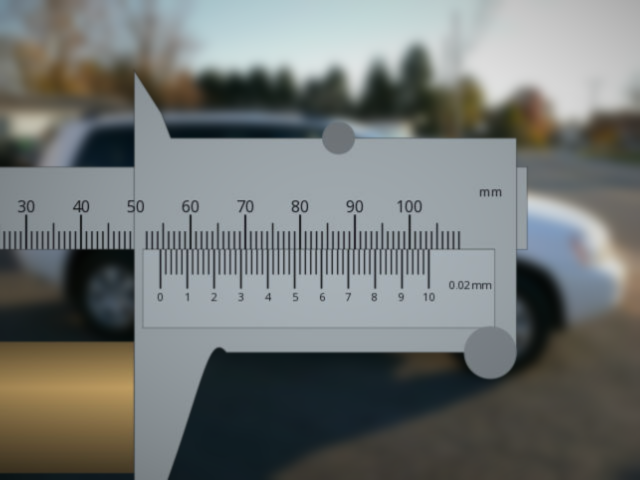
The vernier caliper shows 54.5 mm
